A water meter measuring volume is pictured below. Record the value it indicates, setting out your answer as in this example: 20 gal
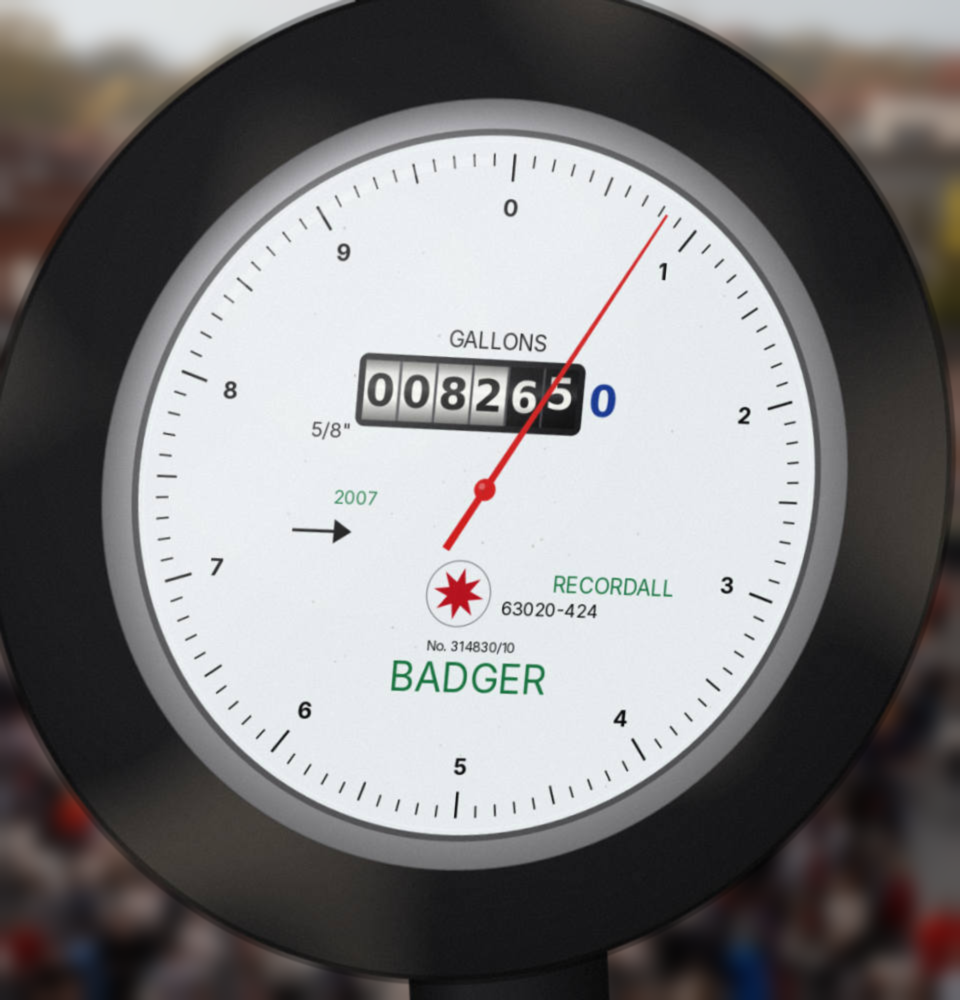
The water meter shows 82650.8 gal
